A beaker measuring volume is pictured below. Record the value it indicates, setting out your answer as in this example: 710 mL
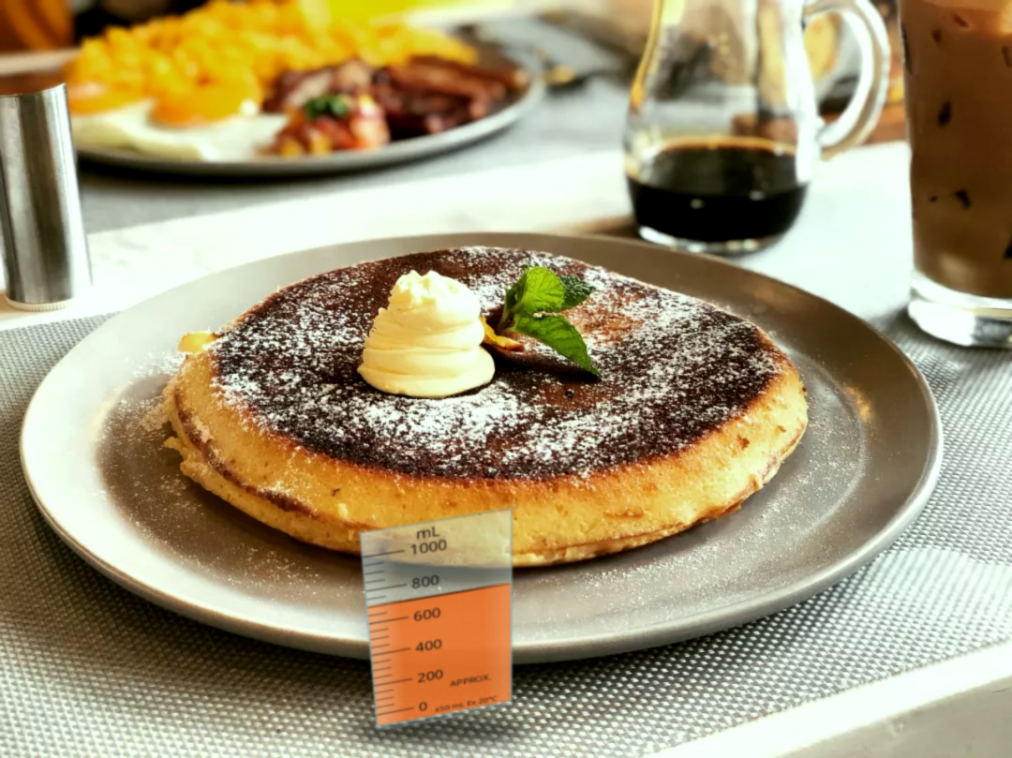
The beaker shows 700 mL
